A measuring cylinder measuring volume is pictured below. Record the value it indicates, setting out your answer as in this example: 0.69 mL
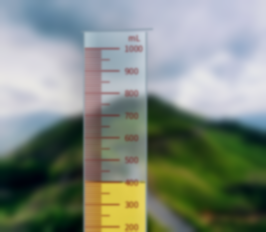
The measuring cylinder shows 400 mL
